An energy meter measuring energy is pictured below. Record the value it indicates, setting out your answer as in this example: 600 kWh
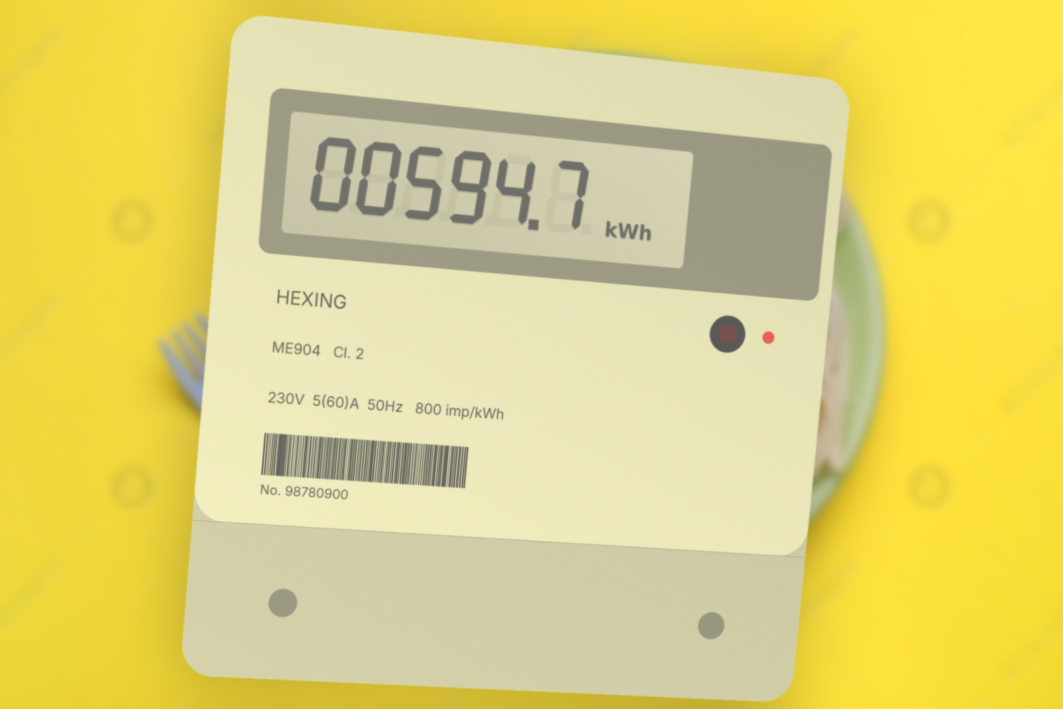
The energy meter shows 594.7 kWh
